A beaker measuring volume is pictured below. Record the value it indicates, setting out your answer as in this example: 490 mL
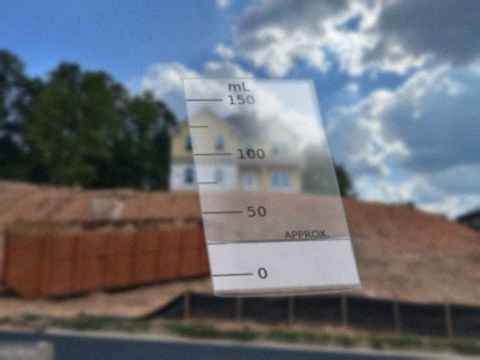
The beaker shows 25 mL
